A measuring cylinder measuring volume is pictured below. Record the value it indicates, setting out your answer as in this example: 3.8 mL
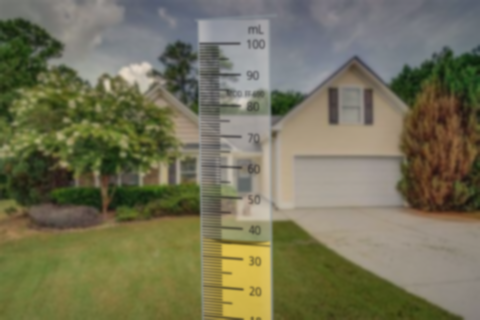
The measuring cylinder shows 35 mL
